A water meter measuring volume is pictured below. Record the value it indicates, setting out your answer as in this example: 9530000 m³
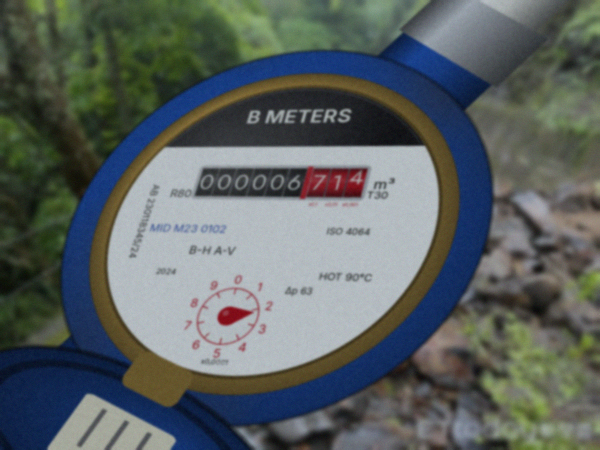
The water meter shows 6.7142 m³
